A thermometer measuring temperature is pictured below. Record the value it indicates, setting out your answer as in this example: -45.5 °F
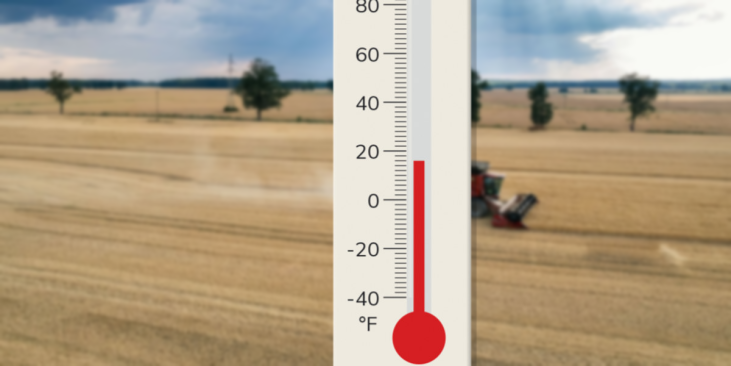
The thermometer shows 16 °F
